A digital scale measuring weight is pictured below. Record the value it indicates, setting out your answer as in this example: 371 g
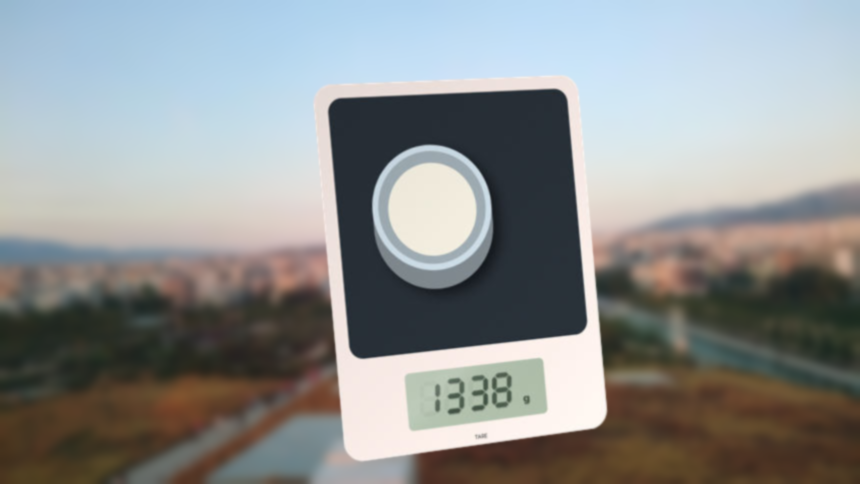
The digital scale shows 1338 g
